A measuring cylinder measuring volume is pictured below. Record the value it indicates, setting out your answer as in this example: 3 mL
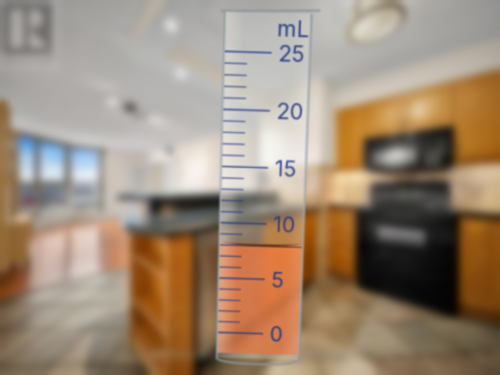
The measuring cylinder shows 8 mL
